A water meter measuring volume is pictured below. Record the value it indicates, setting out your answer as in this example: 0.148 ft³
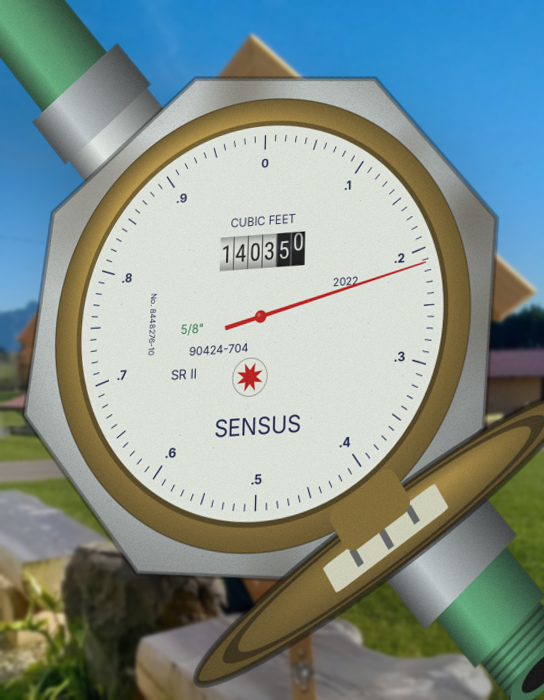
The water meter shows 140350.21 ft³
